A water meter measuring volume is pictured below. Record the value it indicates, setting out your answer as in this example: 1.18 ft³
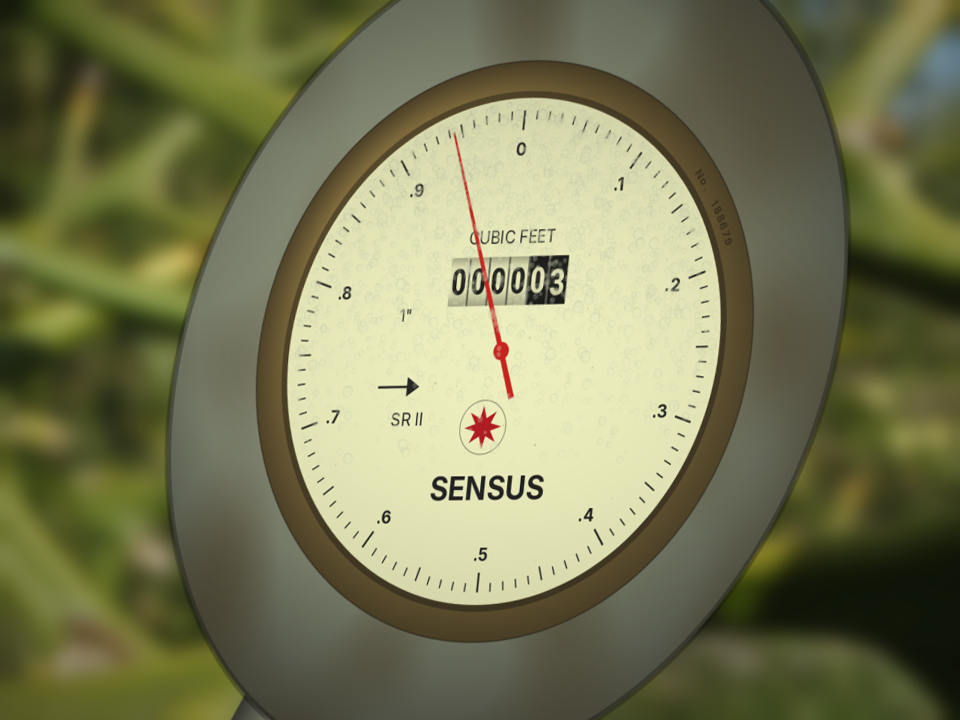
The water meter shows 2.94 ft³
